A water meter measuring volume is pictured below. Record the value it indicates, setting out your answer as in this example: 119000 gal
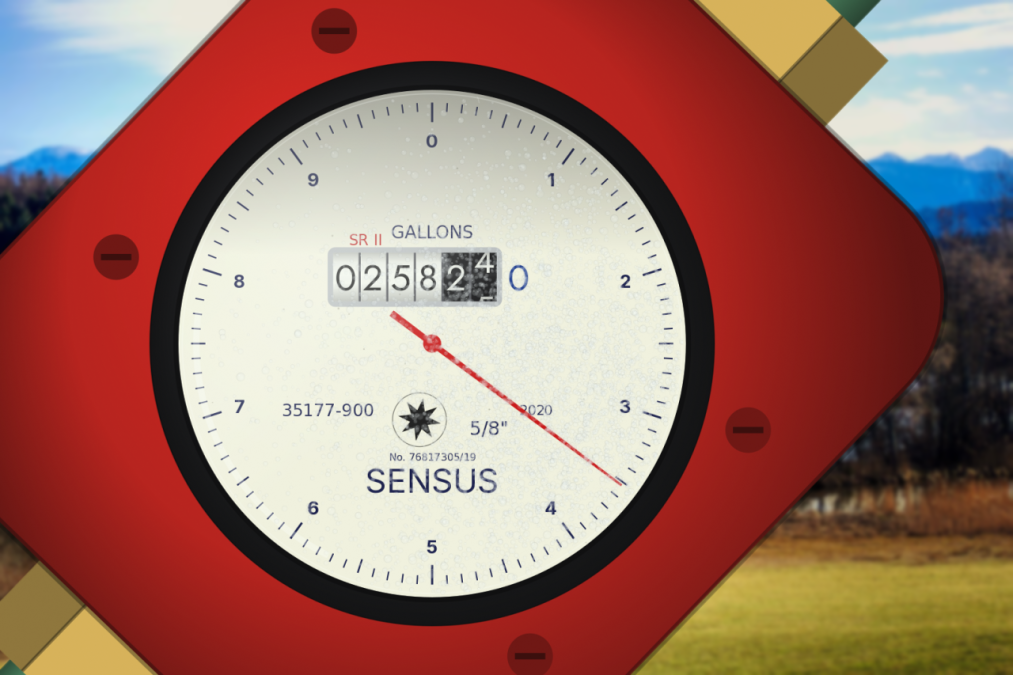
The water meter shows 258243.5 gal
